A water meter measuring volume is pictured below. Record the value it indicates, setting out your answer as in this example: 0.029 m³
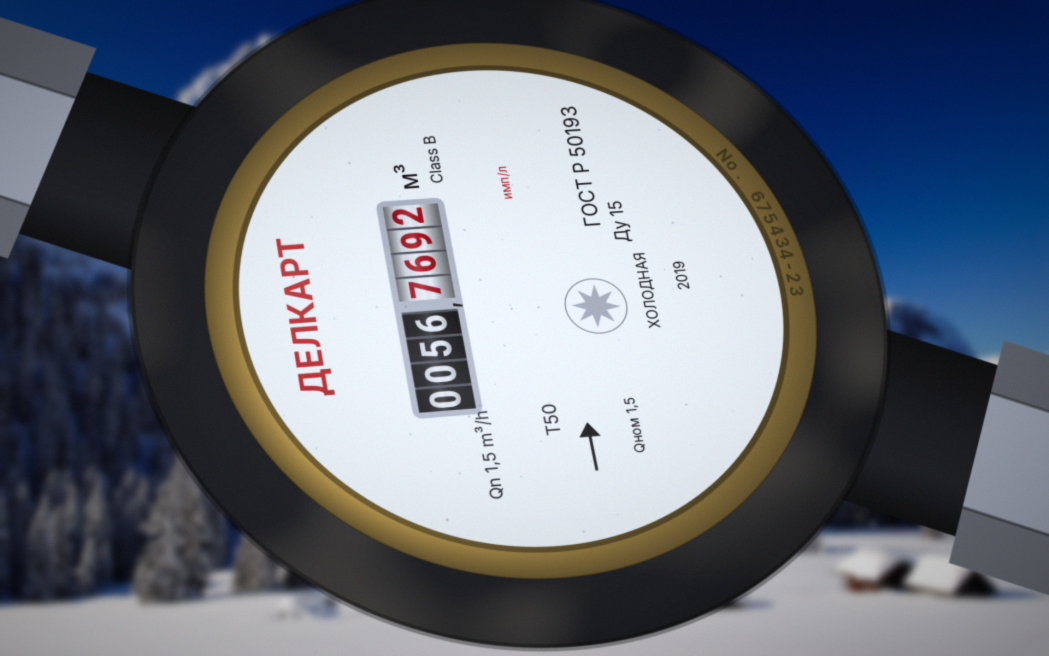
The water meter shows 56.7692 m³
